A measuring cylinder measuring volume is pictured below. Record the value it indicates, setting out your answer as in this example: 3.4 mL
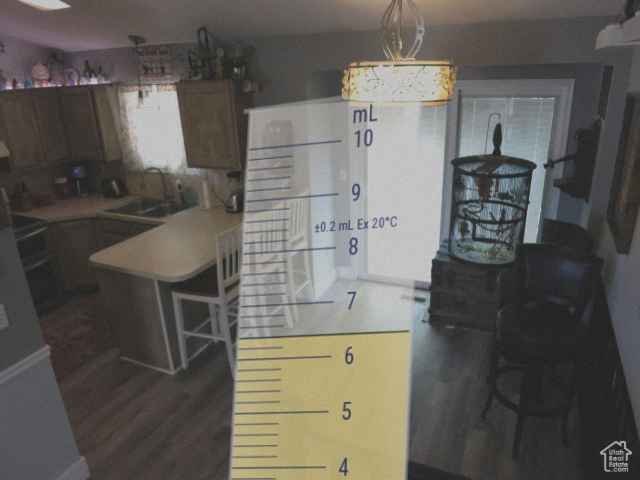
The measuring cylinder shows 6.4 mL
